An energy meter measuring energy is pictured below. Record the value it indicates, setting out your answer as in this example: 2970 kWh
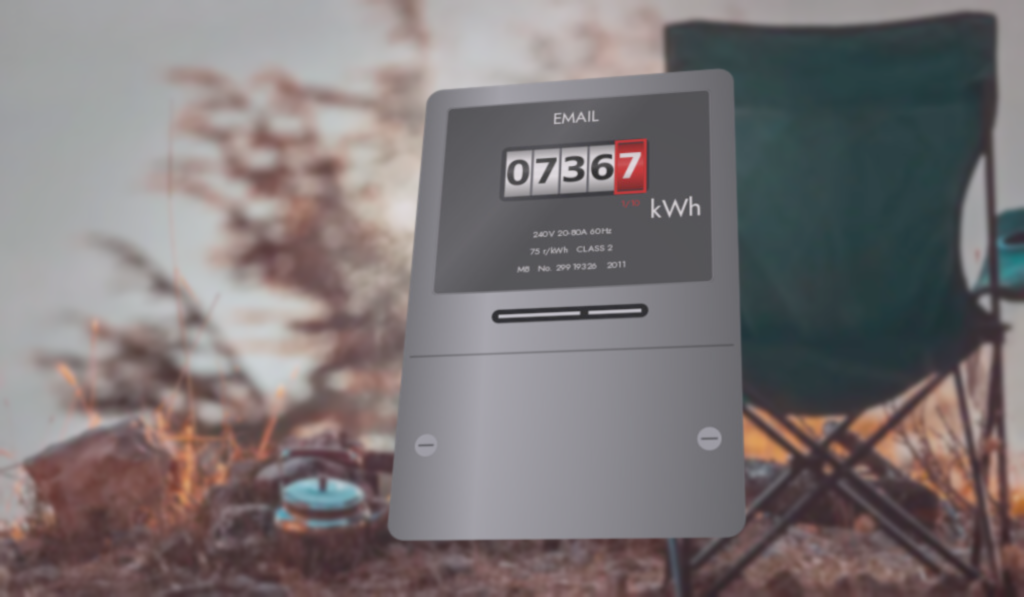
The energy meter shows 736.7 kWh
